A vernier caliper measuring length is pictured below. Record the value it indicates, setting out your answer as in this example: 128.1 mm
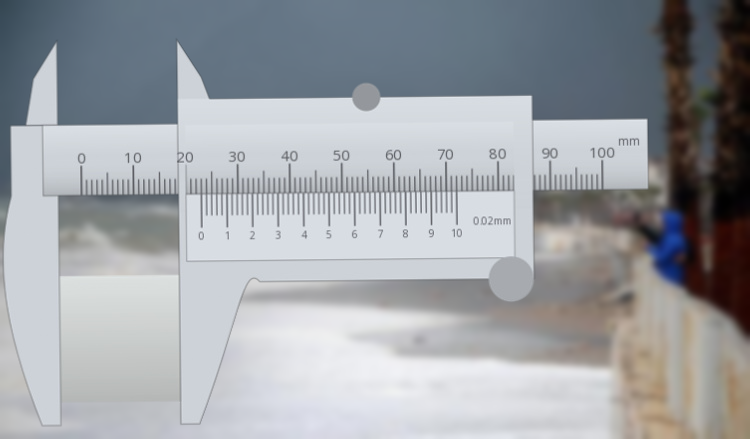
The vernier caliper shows 23.0 mm
